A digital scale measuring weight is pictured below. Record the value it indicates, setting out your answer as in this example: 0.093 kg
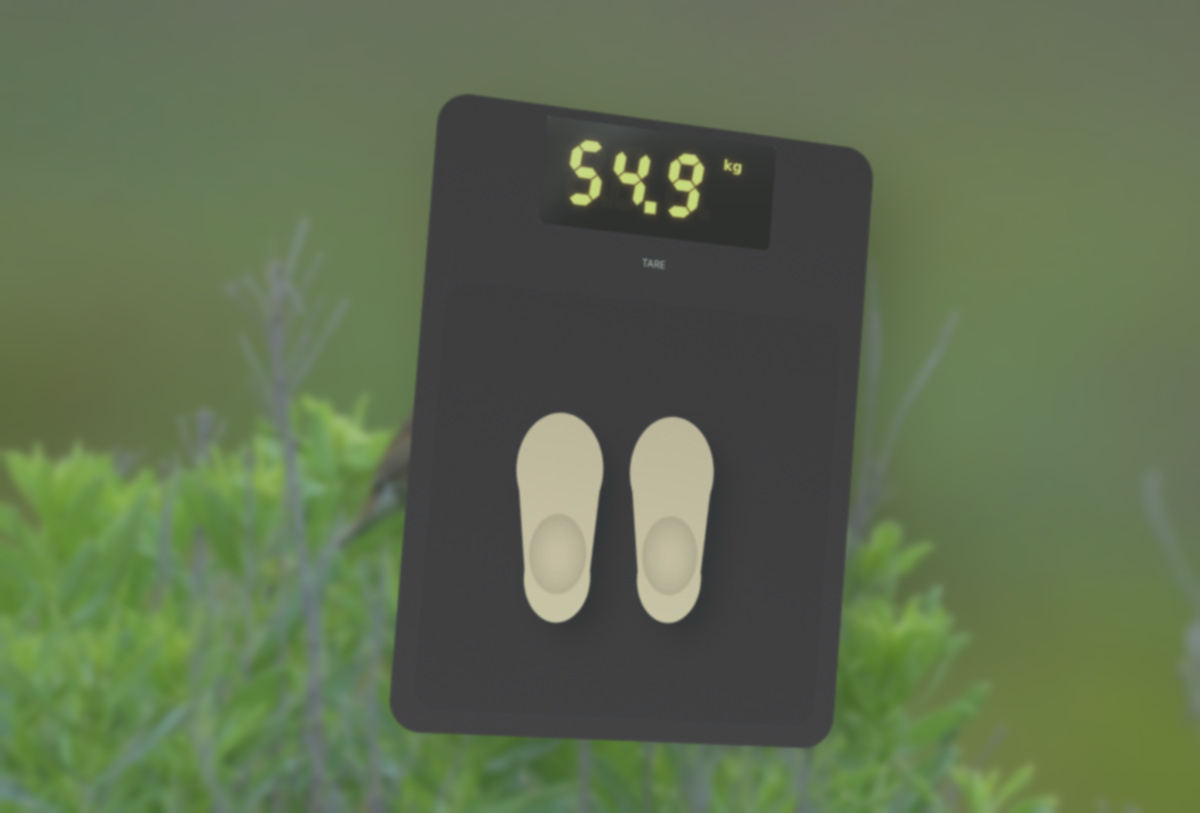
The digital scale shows 54.9 kg
